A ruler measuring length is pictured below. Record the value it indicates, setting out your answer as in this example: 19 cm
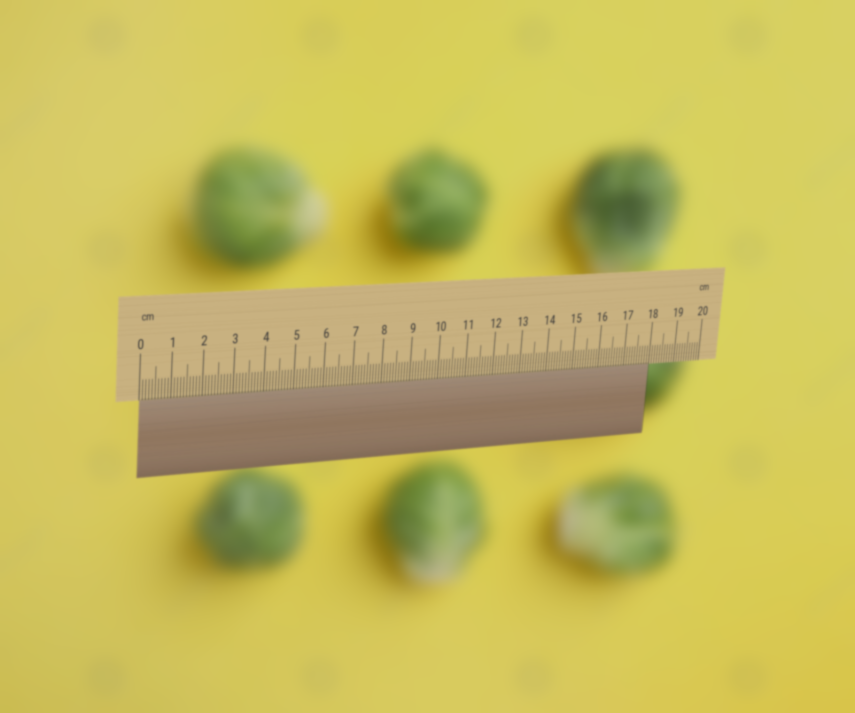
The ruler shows 18 cm
